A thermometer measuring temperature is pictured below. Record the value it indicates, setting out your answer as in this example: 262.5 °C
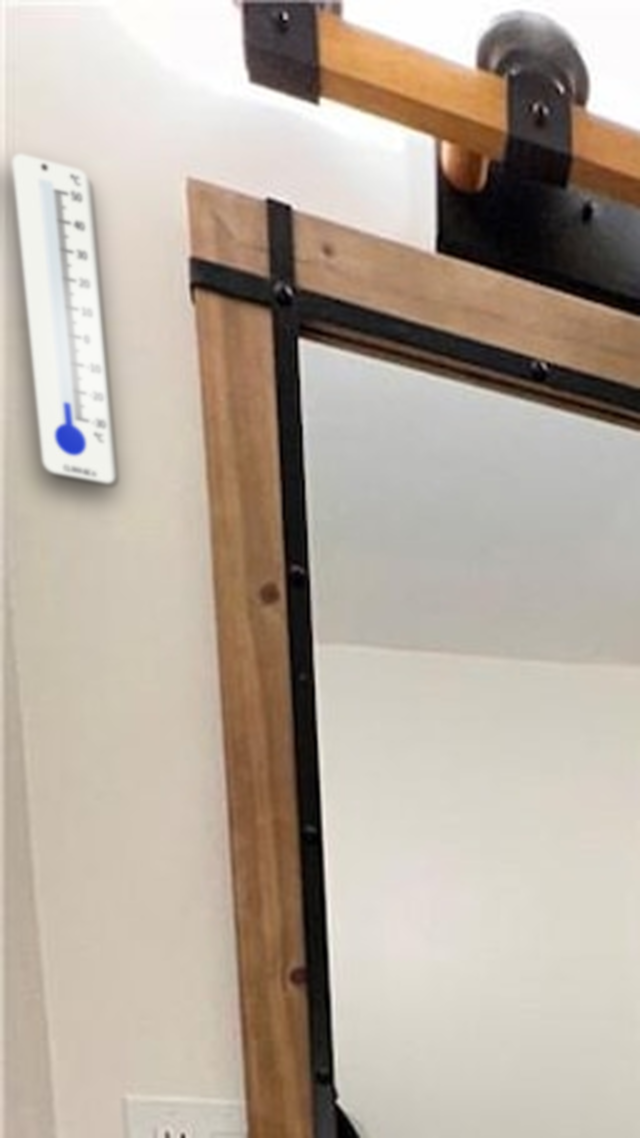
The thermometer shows -25 °C
